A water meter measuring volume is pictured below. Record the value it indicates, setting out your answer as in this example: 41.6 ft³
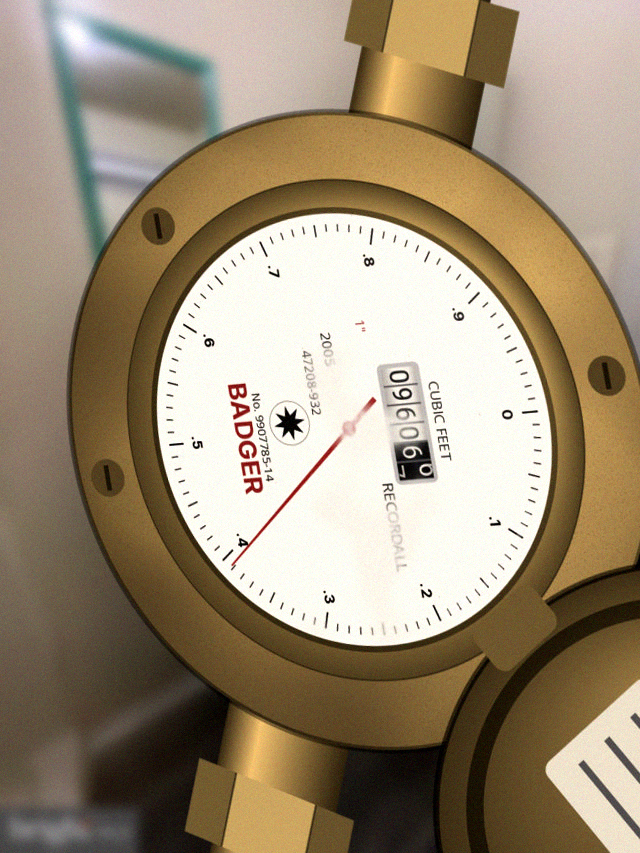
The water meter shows 96066.39 ft³
